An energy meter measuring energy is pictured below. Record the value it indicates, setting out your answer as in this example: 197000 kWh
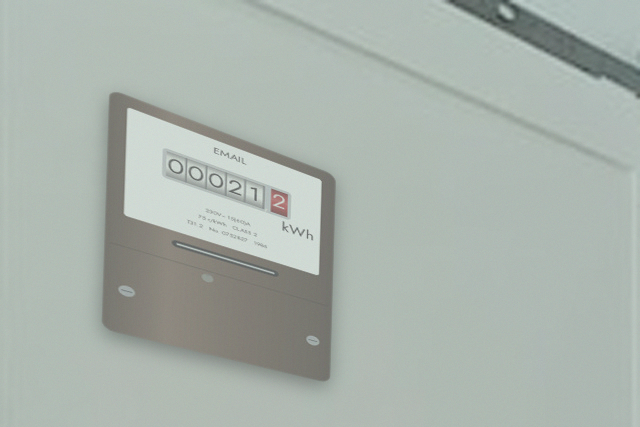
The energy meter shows 21.2 kWh
